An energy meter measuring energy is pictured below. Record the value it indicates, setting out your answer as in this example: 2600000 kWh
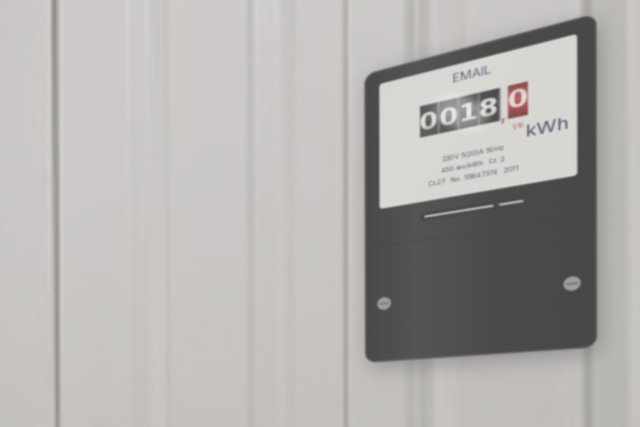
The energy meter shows 18.0 kWh
